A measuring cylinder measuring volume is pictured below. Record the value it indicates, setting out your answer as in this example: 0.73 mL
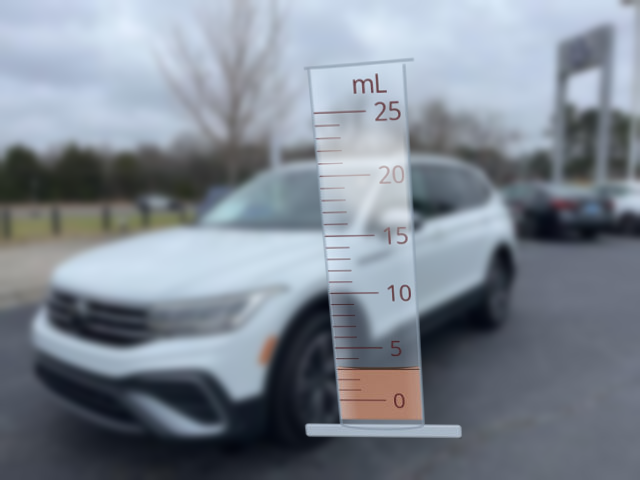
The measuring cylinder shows 3 mL
